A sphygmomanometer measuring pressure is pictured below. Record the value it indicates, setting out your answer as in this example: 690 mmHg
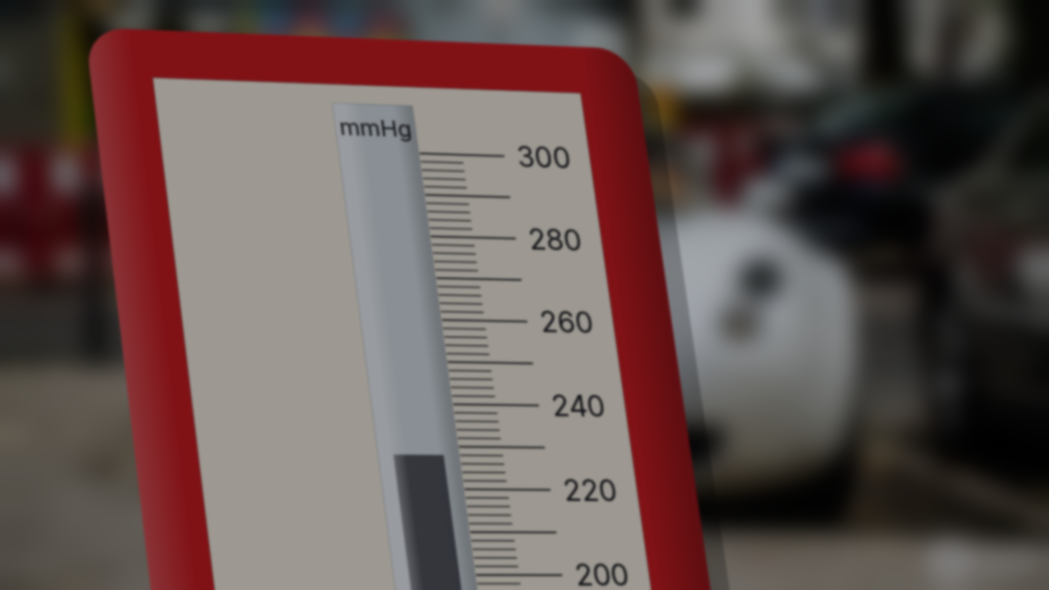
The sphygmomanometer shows 228 mmHg
